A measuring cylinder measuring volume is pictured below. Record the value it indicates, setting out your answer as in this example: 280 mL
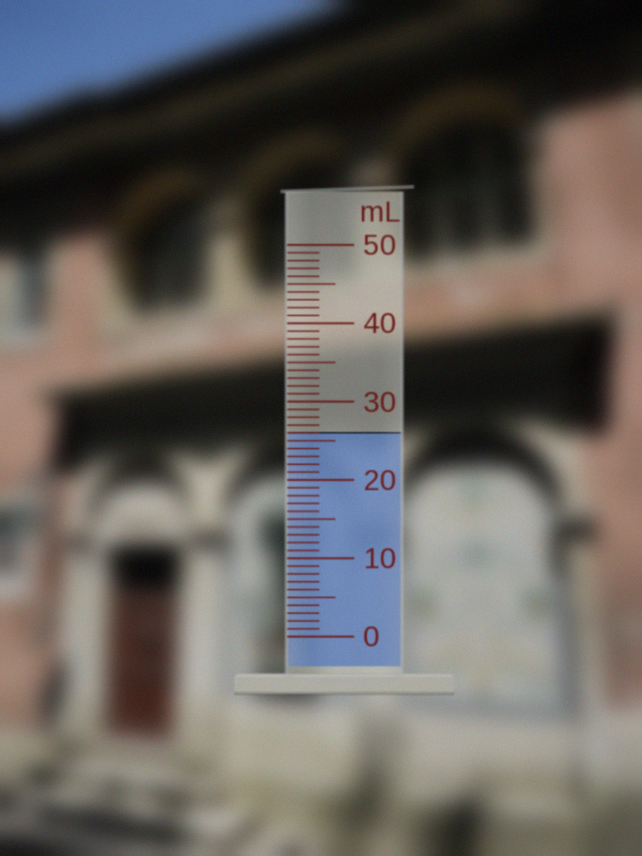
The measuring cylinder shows 26 mL
